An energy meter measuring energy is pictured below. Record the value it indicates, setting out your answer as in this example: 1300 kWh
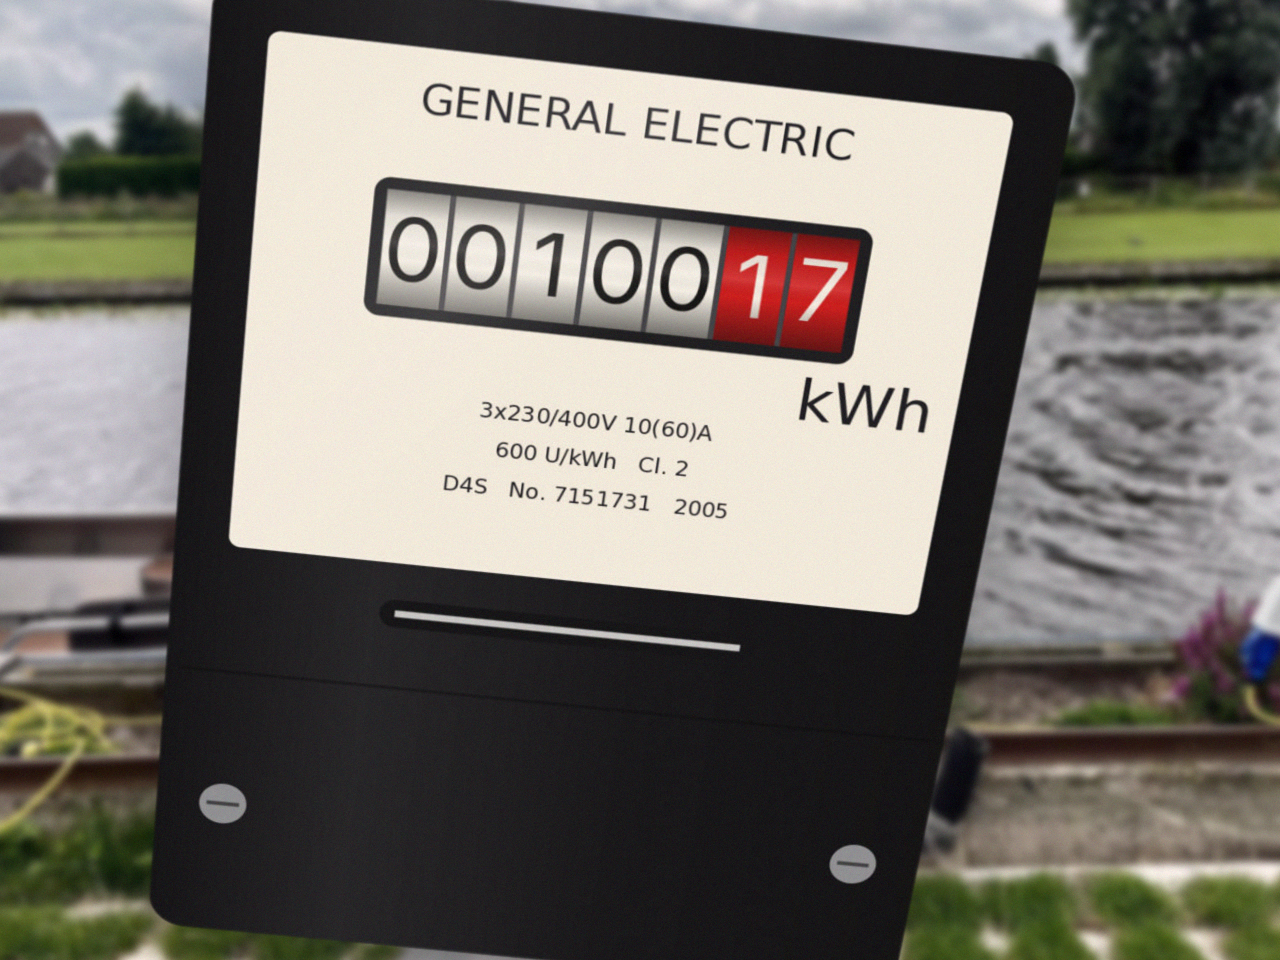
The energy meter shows 100.17 kWh
